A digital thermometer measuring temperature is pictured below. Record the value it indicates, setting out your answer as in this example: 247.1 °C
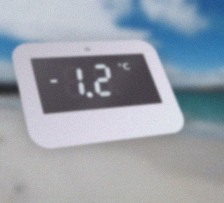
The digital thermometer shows -1.2 °C
